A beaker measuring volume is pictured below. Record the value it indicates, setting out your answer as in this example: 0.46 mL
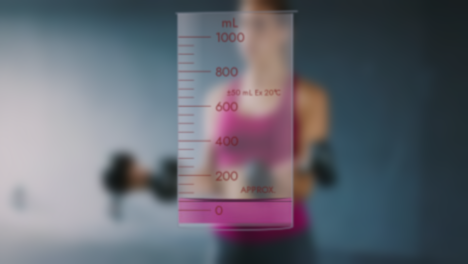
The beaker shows 50 mL
